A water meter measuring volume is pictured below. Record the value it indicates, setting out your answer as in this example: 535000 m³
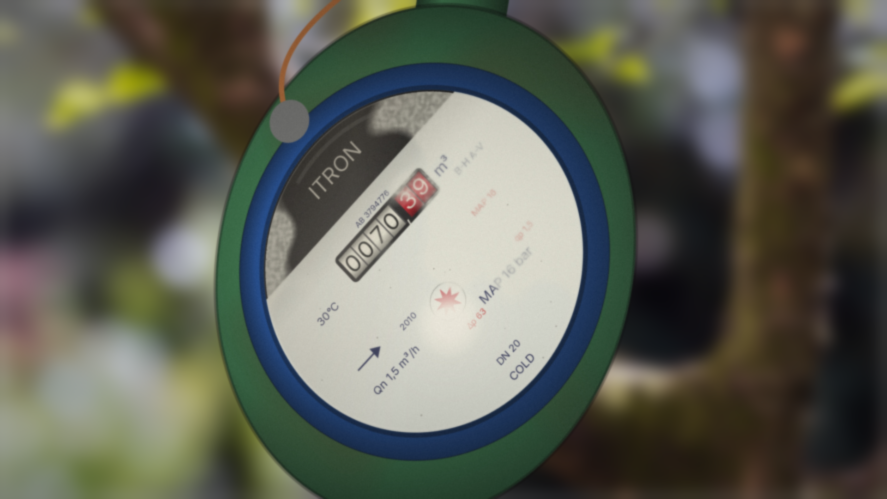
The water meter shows 70.39 m³
